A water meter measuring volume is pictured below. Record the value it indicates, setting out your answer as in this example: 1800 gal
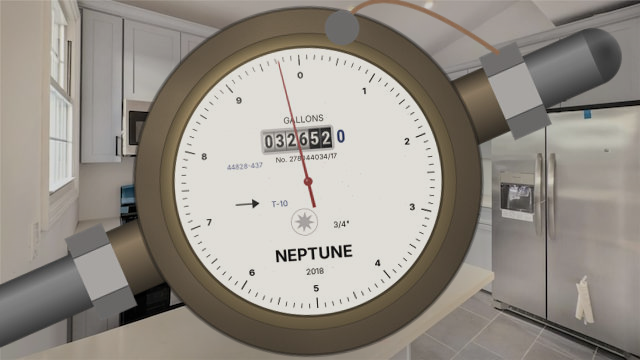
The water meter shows 326519.7 gal
